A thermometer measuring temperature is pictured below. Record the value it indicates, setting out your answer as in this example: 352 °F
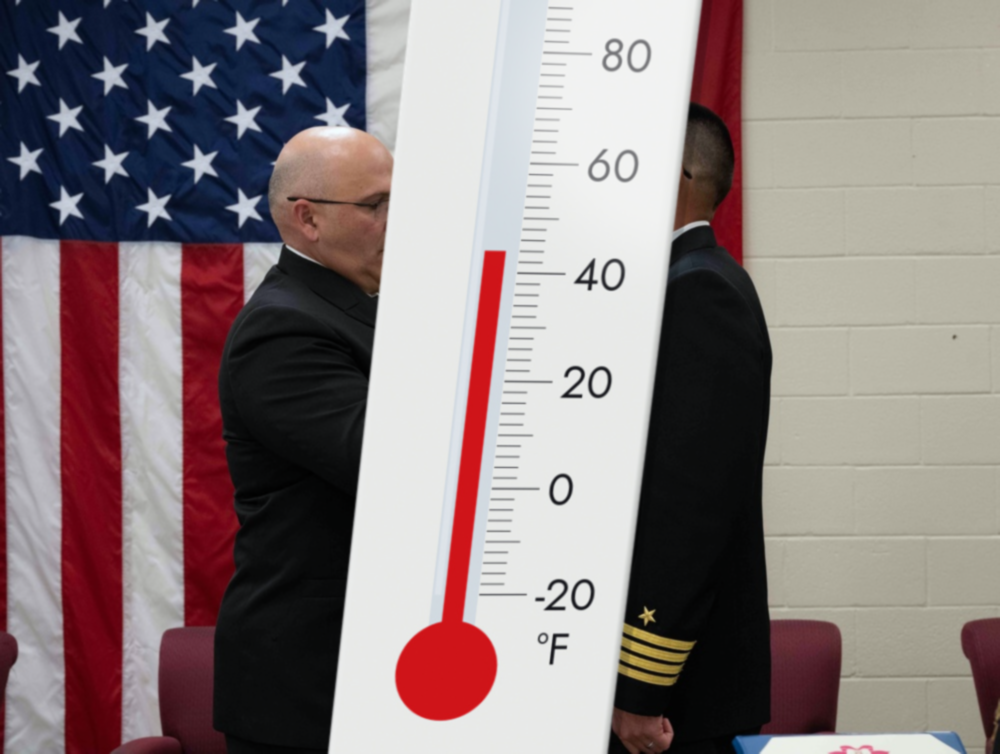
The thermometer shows 44 °F
